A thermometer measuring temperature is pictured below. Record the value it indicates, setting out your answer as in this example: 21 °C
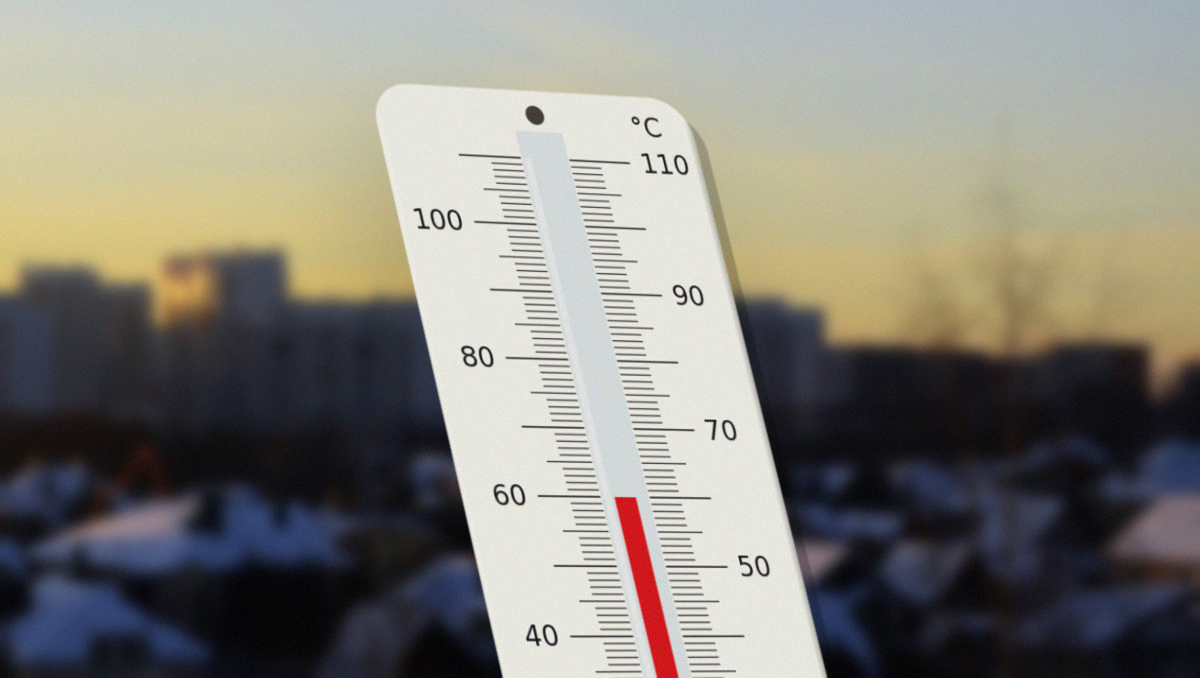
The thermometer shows 60 °C
